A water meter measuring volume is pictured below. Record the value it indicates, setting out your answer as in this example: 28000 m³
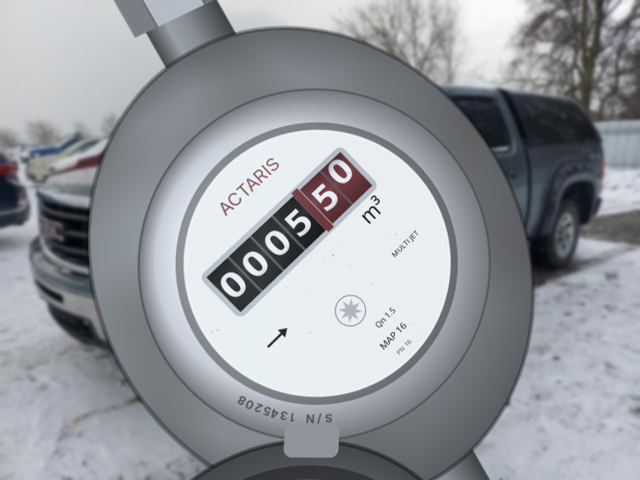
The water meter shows 5.50 m³
